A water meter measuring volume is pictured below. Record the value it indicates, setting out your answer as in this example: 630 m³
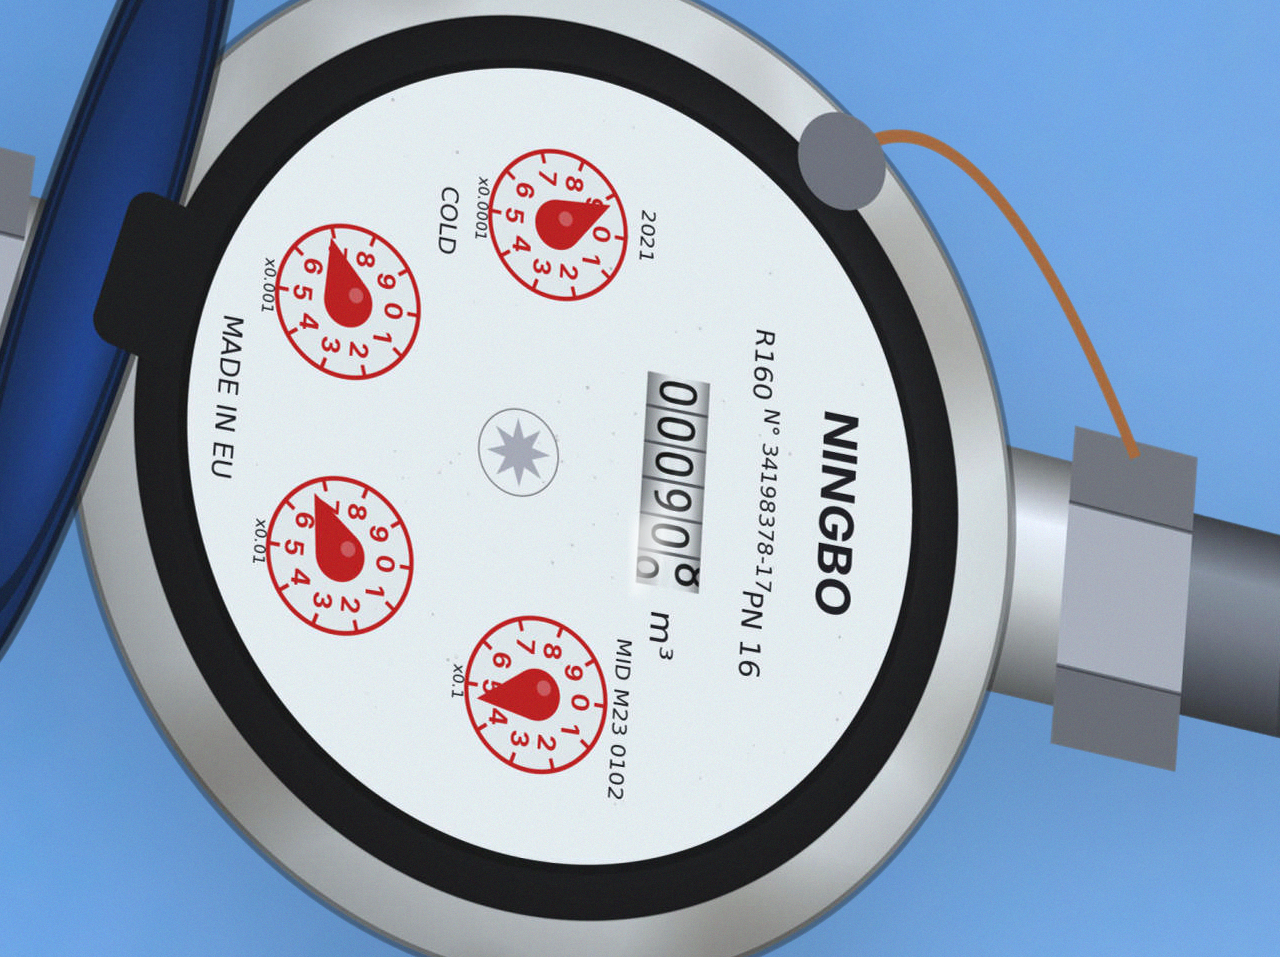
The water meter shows 908.4669 m³
